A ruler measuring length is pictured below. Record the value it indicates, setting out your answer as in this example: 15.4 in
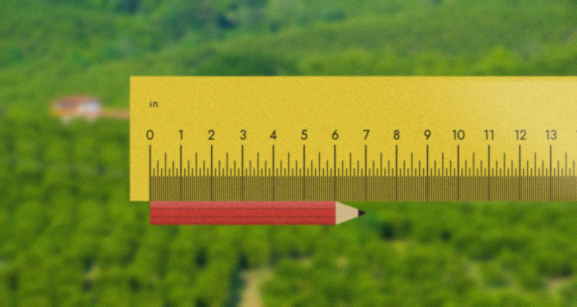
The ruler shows 7 in
